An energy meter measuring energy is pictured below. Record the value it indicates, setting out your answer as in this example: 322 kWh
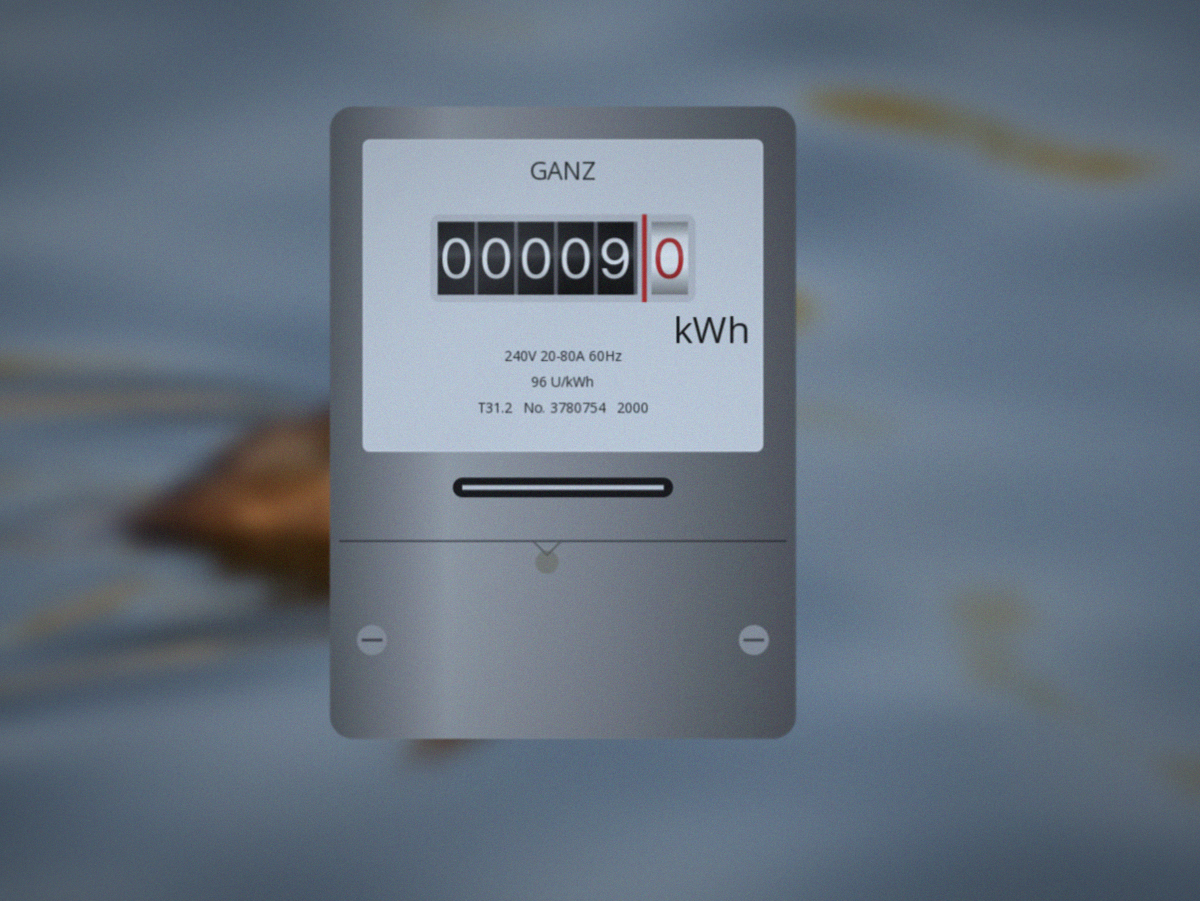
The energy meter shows 9.0 kWh
